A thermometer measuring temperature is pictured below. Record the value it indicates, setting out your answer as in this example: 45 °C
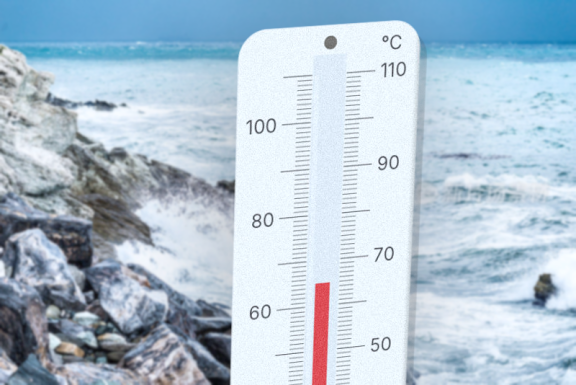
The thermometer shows 65 °C
